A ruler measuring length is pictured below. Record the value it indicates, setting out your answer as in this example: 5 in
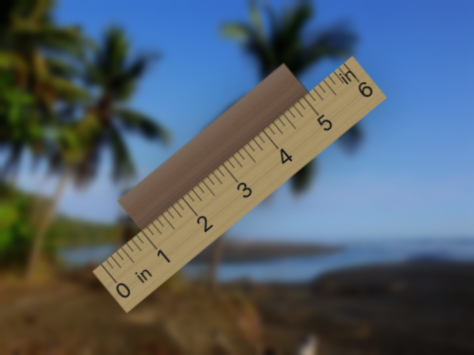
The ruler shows 4.125 in
